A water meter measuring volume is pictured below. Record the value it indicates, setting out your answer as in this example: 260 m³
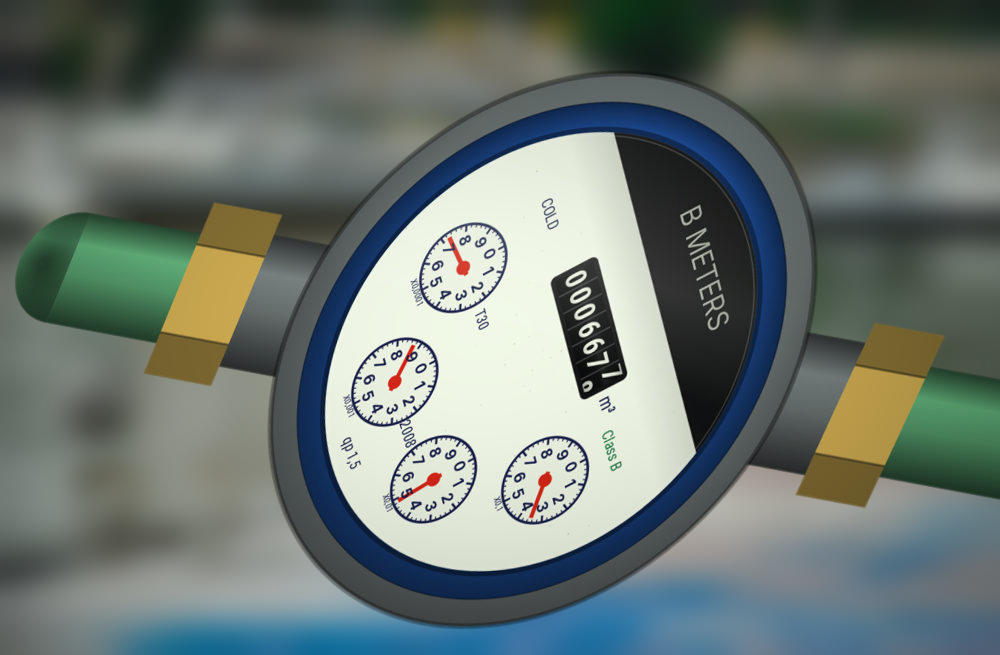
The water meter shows 6677.3487 m³
